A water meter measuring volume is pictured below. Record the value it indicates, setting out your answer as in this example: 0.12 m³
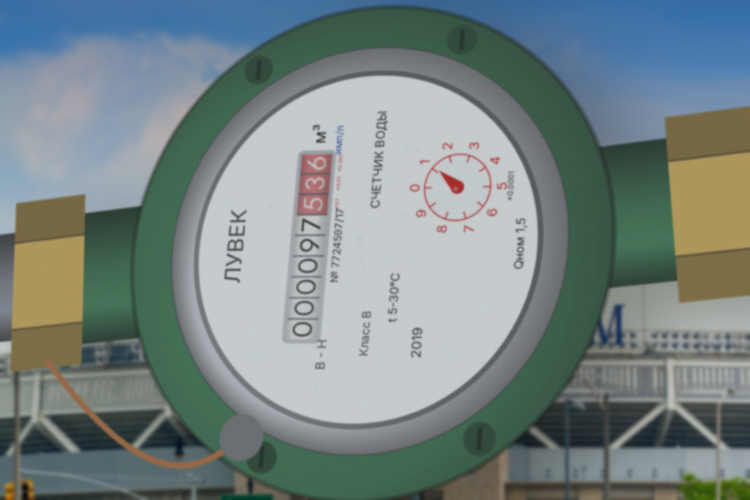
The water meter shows 97.5361 m³
